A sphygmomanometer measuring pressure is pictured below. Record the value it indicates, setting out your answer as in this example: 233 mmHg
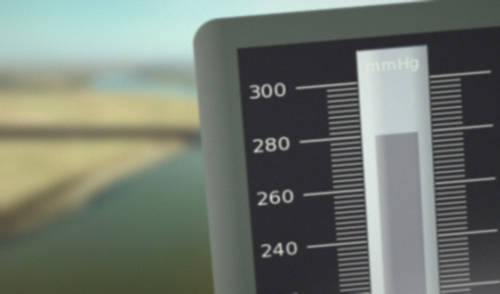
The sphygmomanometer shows 280 mmHg
